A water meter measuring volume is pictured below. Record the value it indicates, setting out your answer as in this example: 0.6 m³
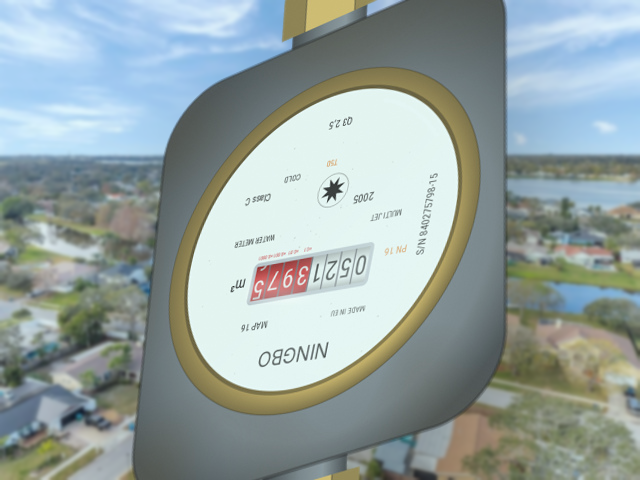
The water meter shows 521.3975 m³
